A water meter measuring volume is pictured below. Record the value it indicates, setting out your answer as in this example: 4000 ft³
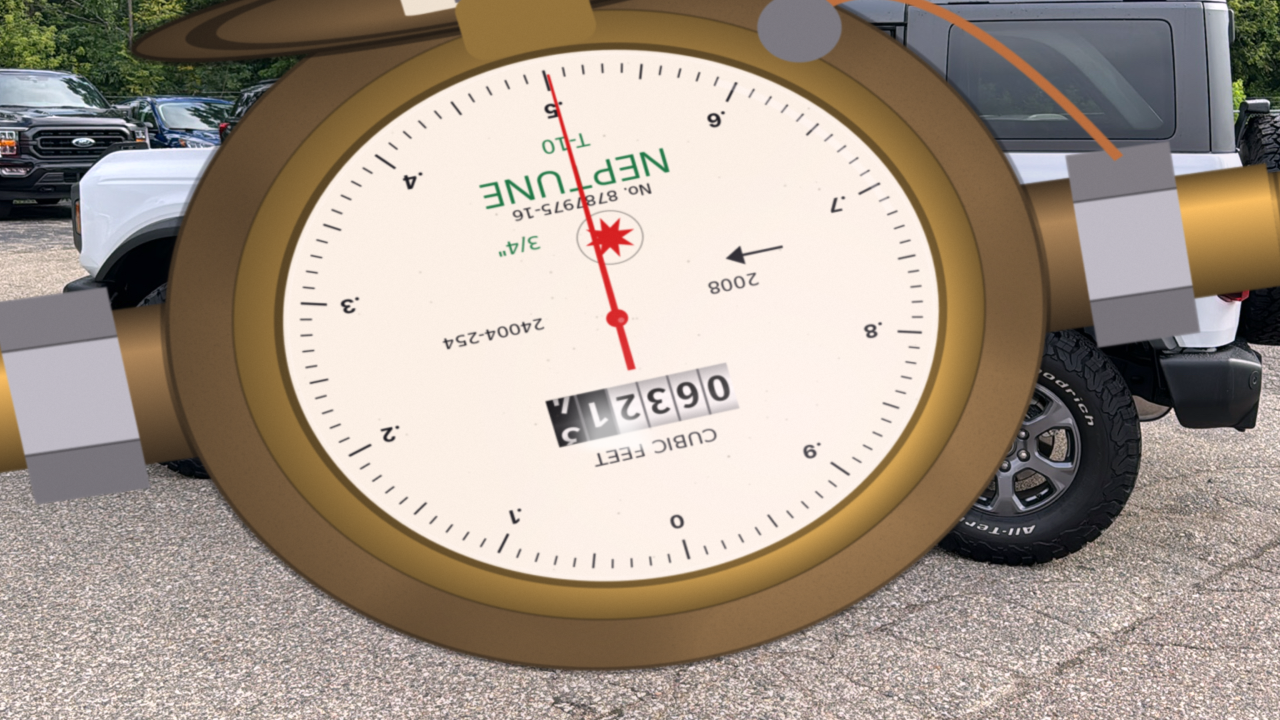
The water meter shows 63213.50 ft³
